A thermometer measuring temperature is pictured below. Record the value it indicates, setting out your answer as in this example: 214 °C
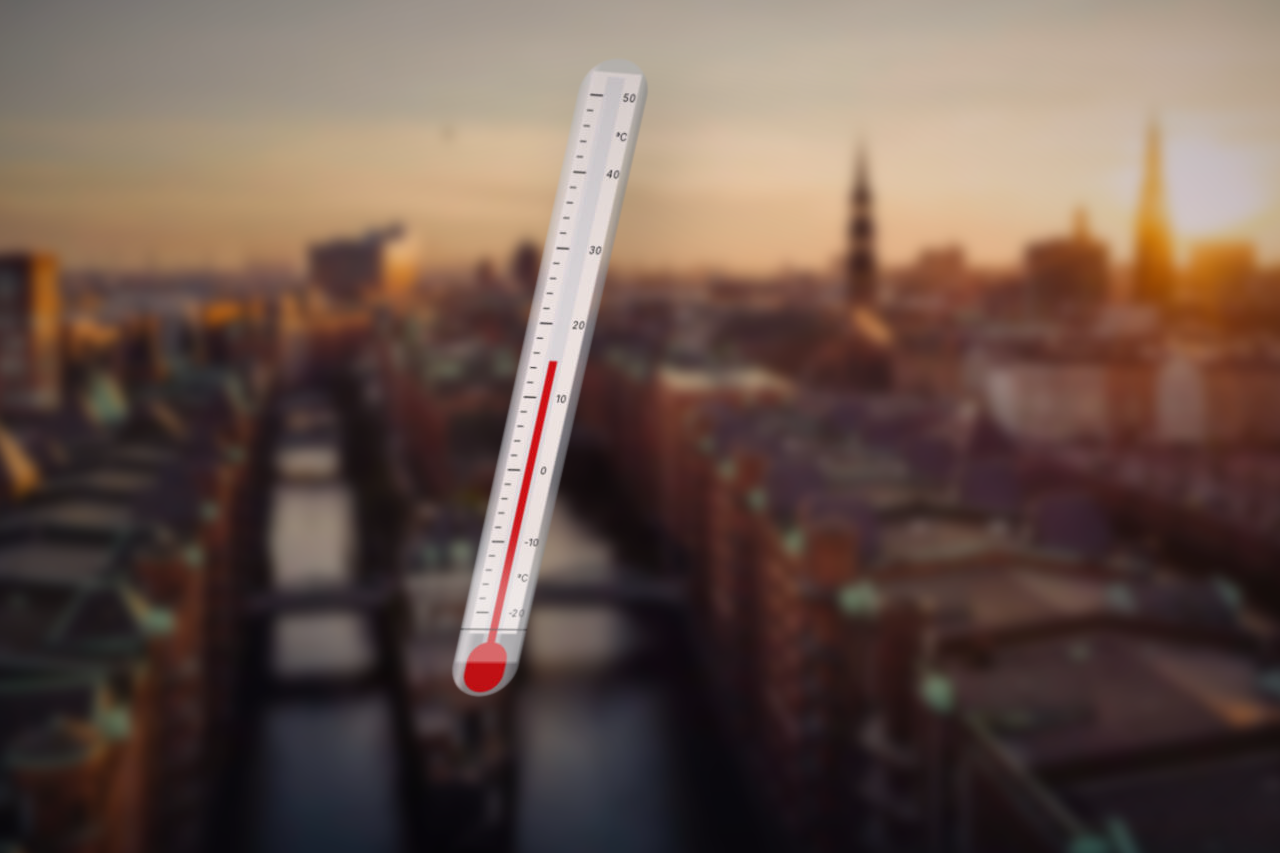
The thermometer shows 15 °C
